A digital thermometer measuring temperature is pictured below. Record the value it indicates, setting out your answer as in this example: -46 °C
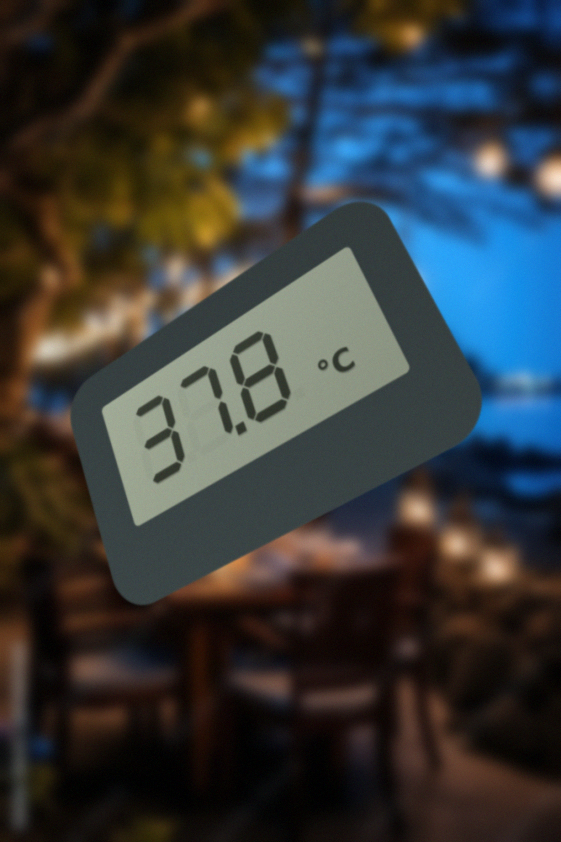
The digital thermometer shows 37.8 °C
